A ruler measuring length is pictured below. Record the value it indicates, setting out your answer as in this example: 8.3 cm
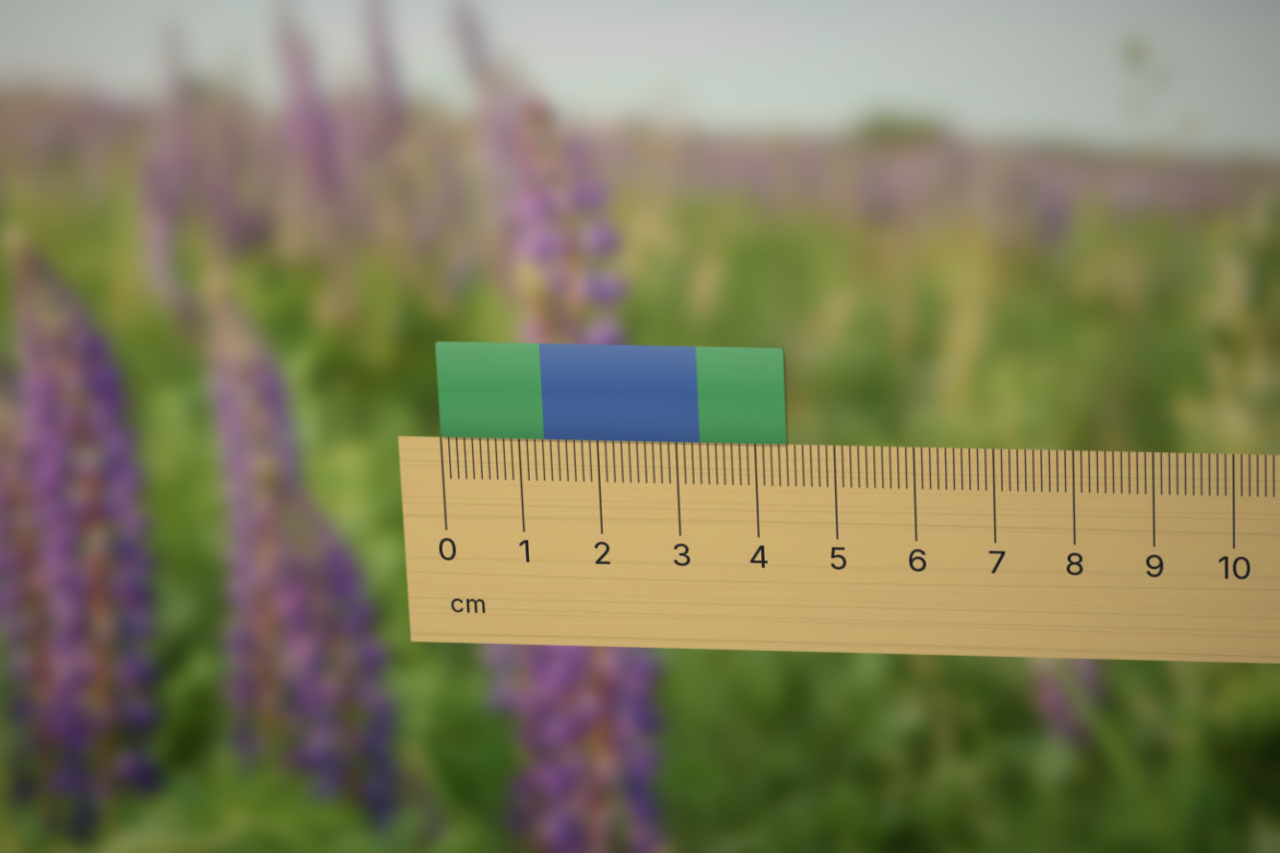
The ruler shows 4.4 cm
